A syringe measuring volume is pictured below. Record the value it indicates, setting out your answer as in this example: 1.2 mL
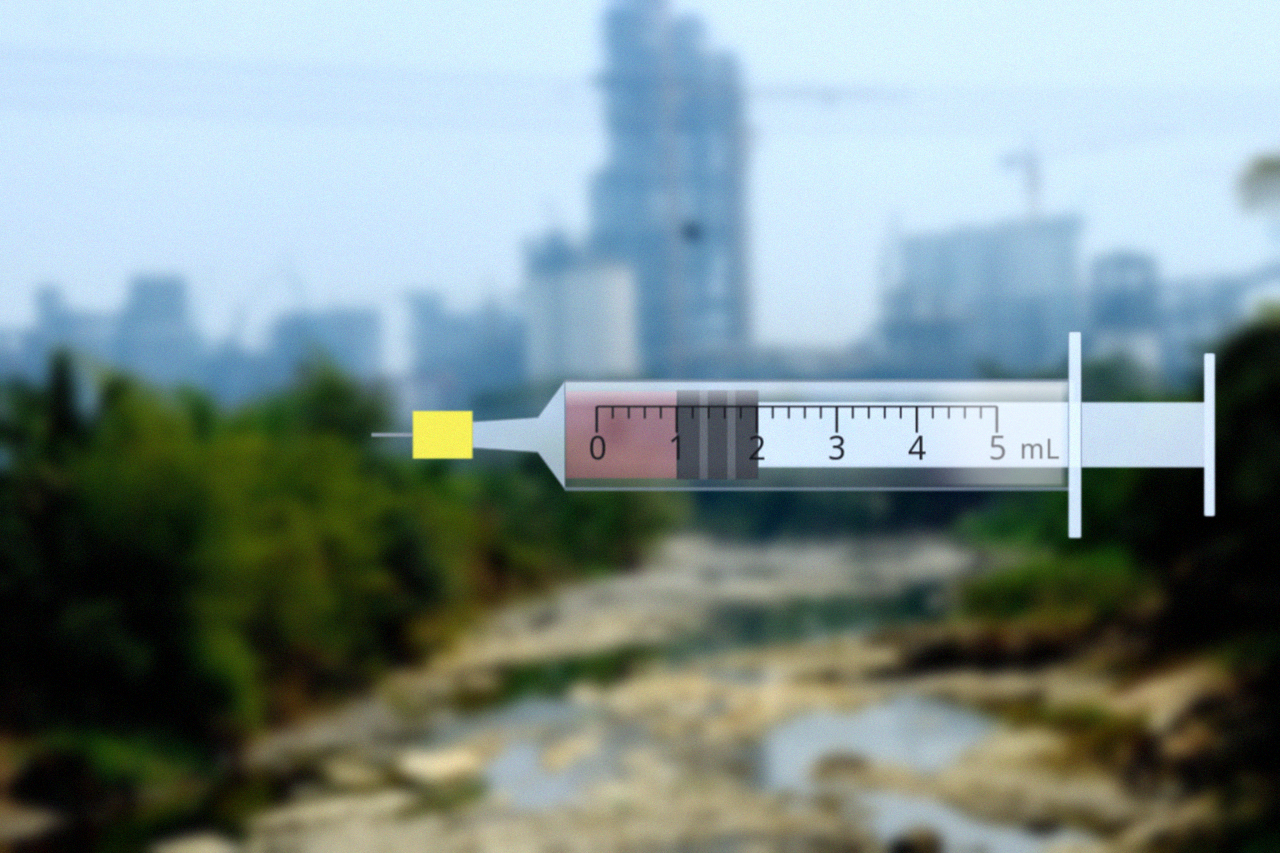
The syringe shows 1 mL
